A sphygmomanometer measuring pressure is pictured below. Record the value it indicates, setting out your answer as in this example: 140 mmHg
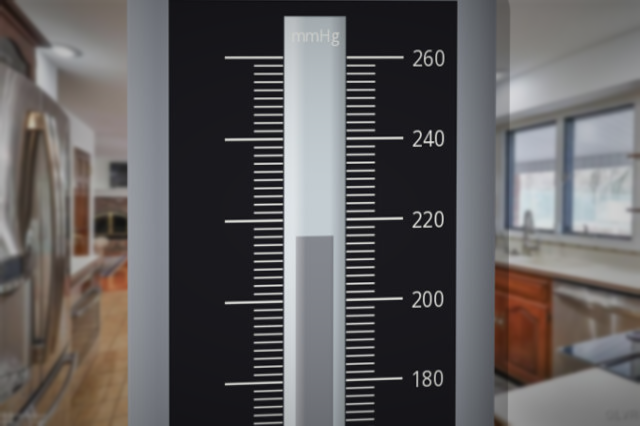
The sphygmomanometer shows 216 mmHg
